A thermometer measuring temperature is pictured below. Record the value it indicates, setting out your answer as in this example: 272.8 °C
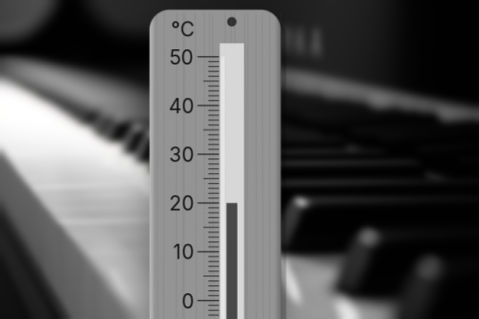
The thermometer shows 20 °C
